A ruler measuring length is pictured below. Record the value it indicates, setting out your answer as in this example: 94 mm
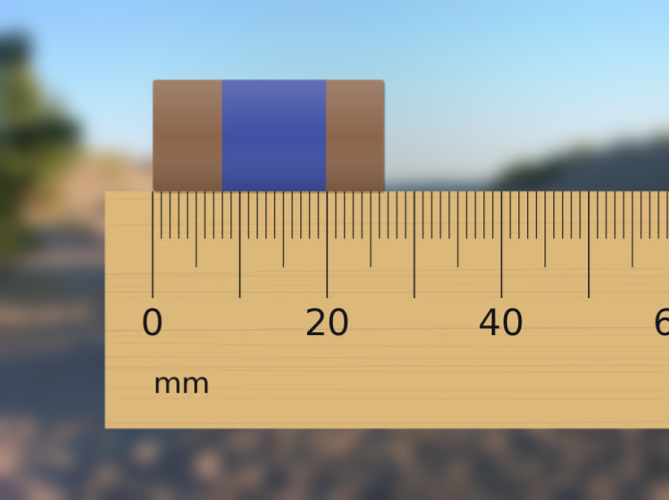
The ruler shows 26.5 mm
